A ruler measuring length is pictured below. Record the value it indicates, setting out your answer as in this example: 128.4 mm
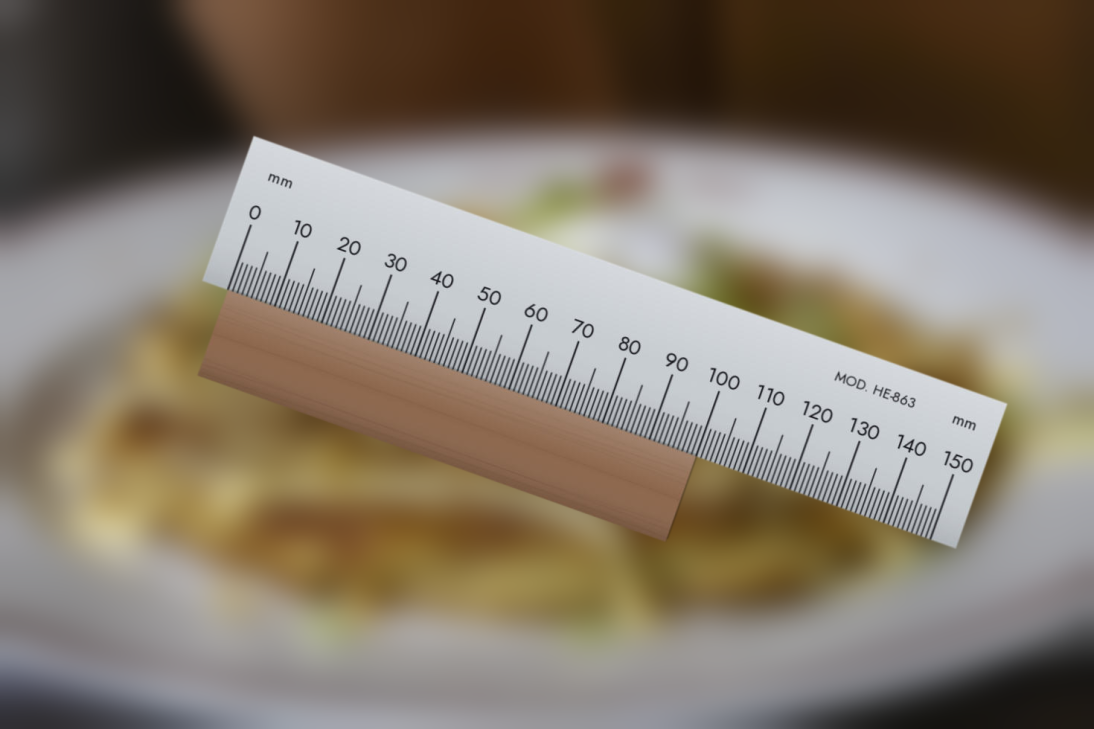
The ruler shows 100 mm
